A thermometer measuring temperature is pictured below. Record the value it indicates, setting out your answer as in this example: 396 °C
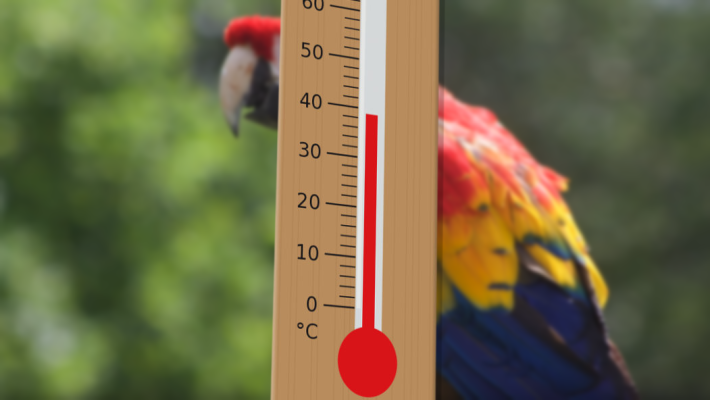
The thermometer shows 39 °C
